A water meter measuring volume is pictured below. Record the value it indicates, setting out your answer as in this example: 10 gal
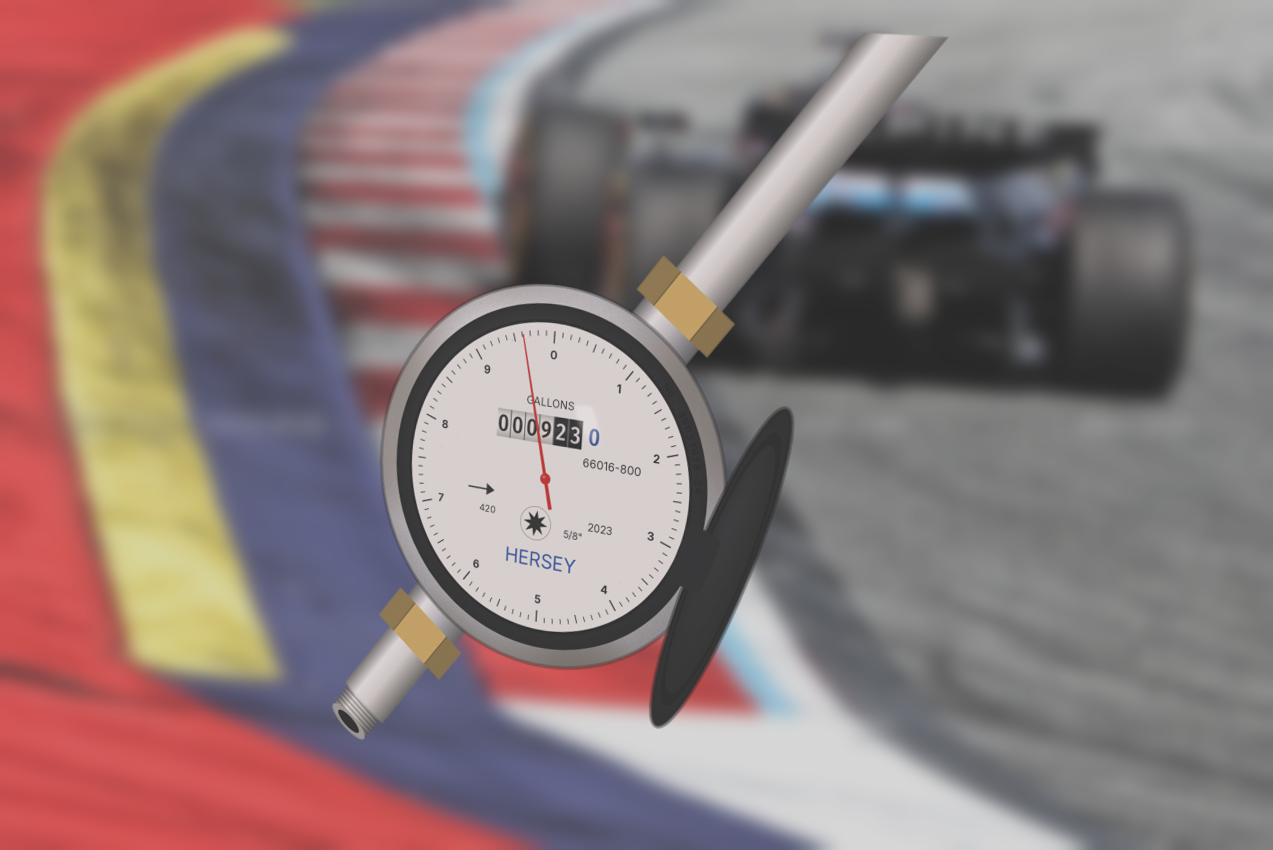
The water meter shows 9229.6 gal
